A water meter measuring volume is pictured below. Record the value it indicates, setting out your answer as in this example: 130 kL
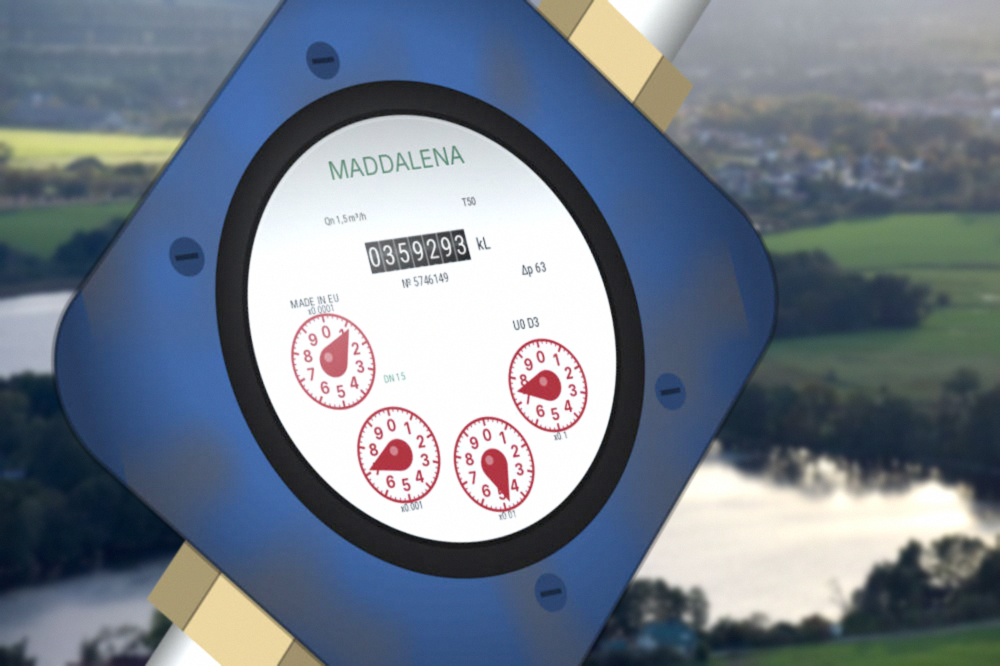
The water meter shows 359293.7471 kL
